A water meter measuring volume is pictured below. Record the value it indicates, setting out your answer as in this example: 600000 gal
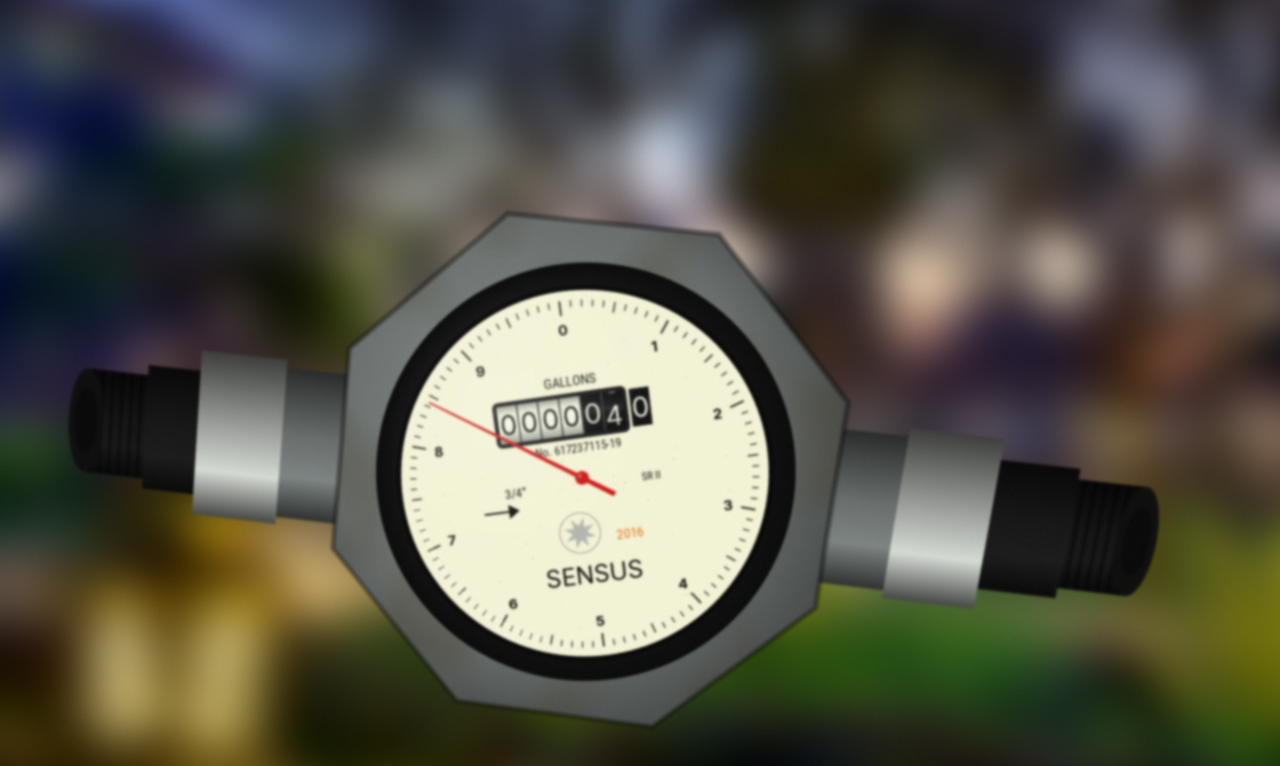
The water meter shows 38.4 gal
